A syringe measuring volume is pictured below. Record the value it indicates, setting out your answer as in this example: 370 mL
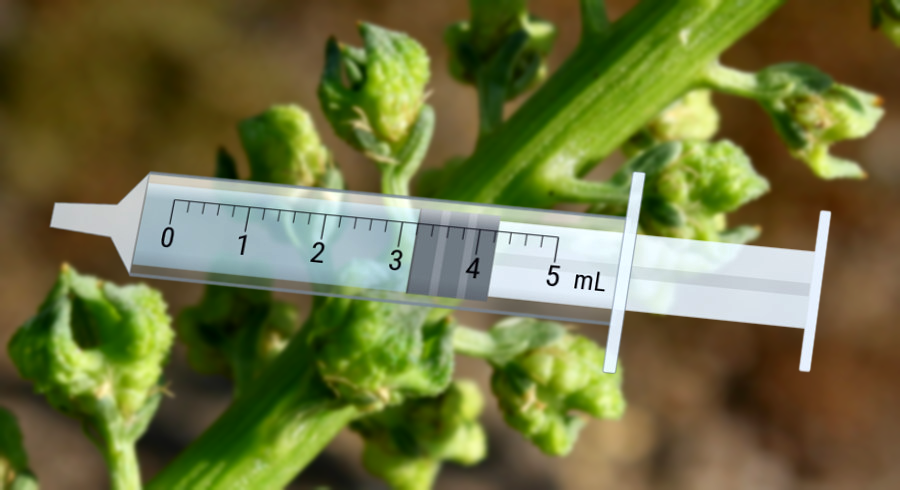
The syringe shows 3.2 mL
